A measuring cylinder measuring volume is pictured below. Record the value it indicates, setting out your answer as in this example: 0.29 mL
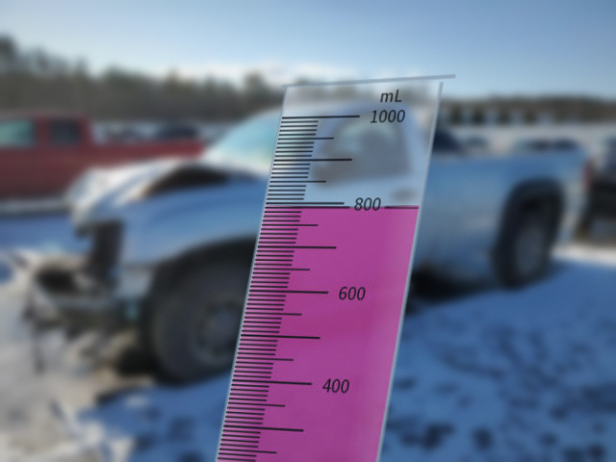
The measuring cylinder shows 790 mL
